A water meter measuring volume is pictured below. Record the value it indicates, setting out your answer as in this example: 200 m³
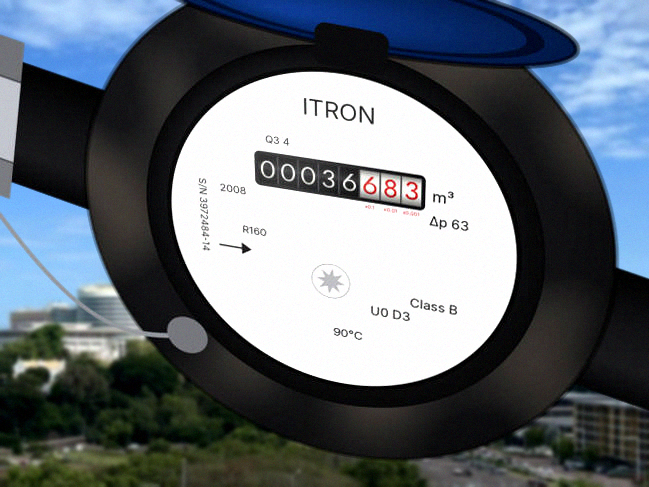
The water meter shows 36.683 m³
